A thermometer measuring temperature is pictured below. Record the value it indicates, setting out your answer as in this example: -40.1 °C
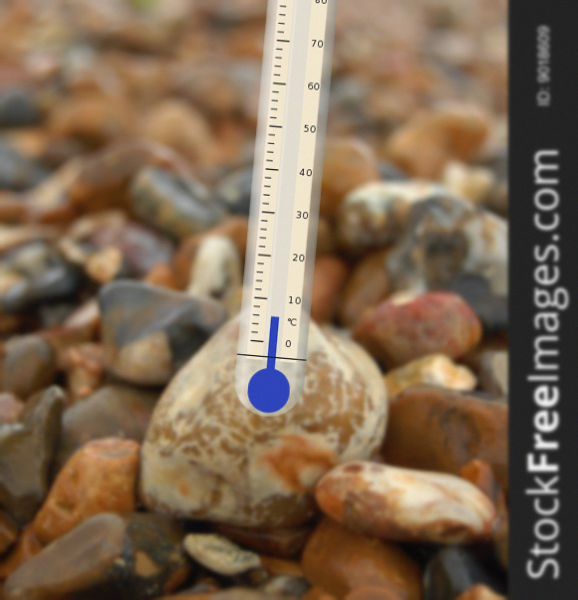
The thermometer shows 6 °C
